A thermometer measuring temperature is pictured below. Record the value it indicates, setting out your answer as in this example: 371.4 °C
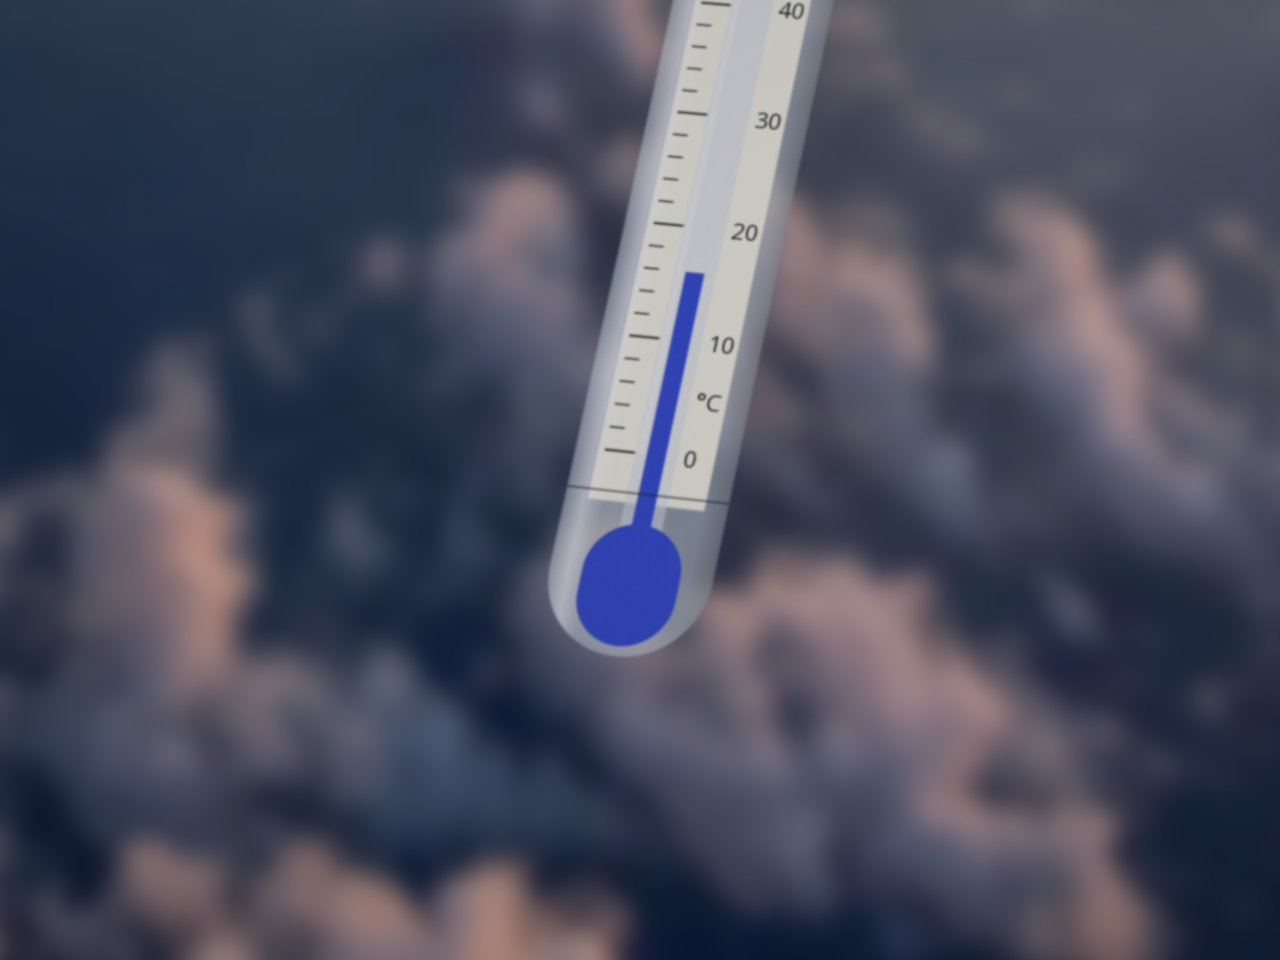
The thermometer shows 16 °C
